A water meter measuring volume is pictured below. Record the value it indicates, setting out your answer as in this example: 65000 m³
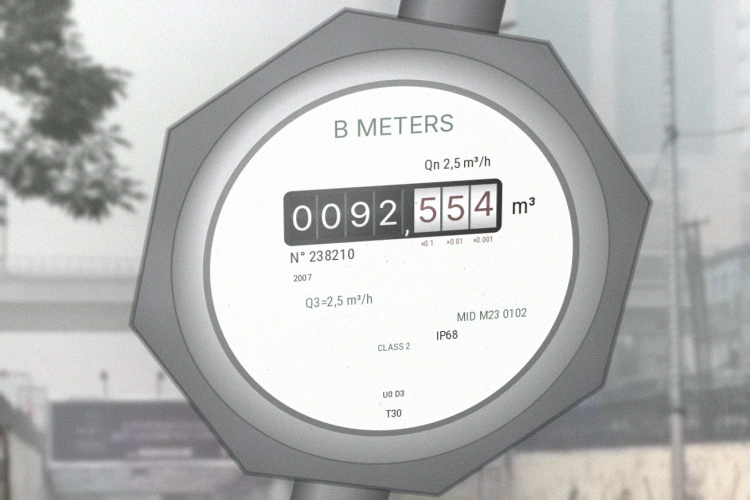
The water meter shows 92.554 m³
